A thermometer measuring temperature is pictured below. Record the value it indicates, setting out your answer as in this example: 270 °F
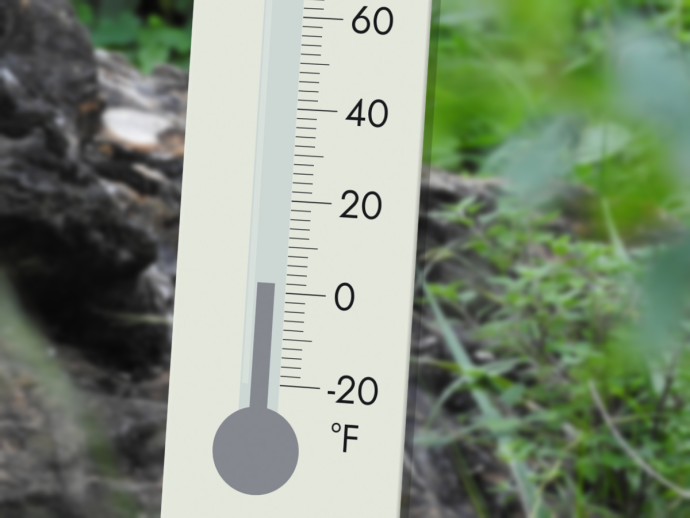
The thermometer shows 2 °F
